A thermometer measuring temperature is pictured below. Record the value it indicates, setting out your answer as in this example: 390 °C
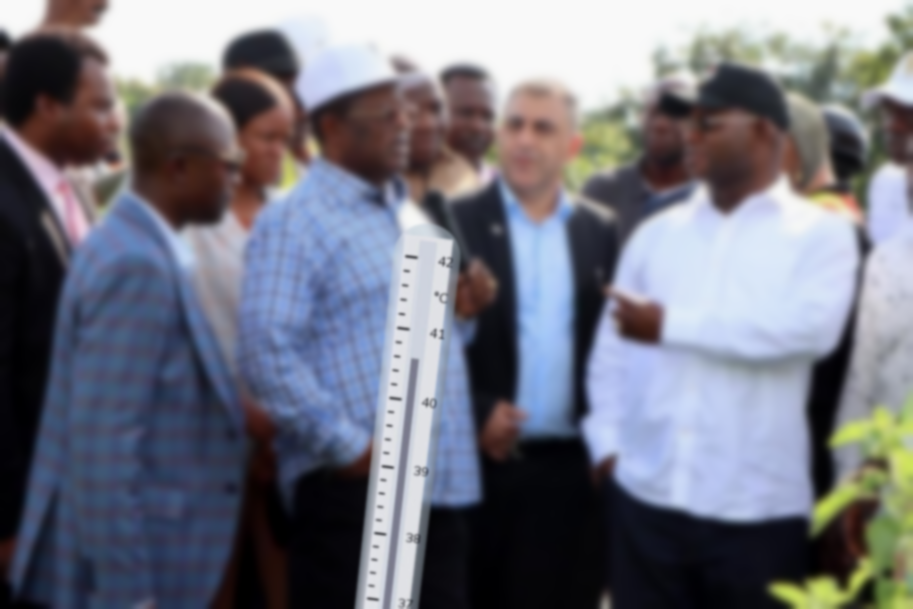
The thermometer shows 40.6 °C
